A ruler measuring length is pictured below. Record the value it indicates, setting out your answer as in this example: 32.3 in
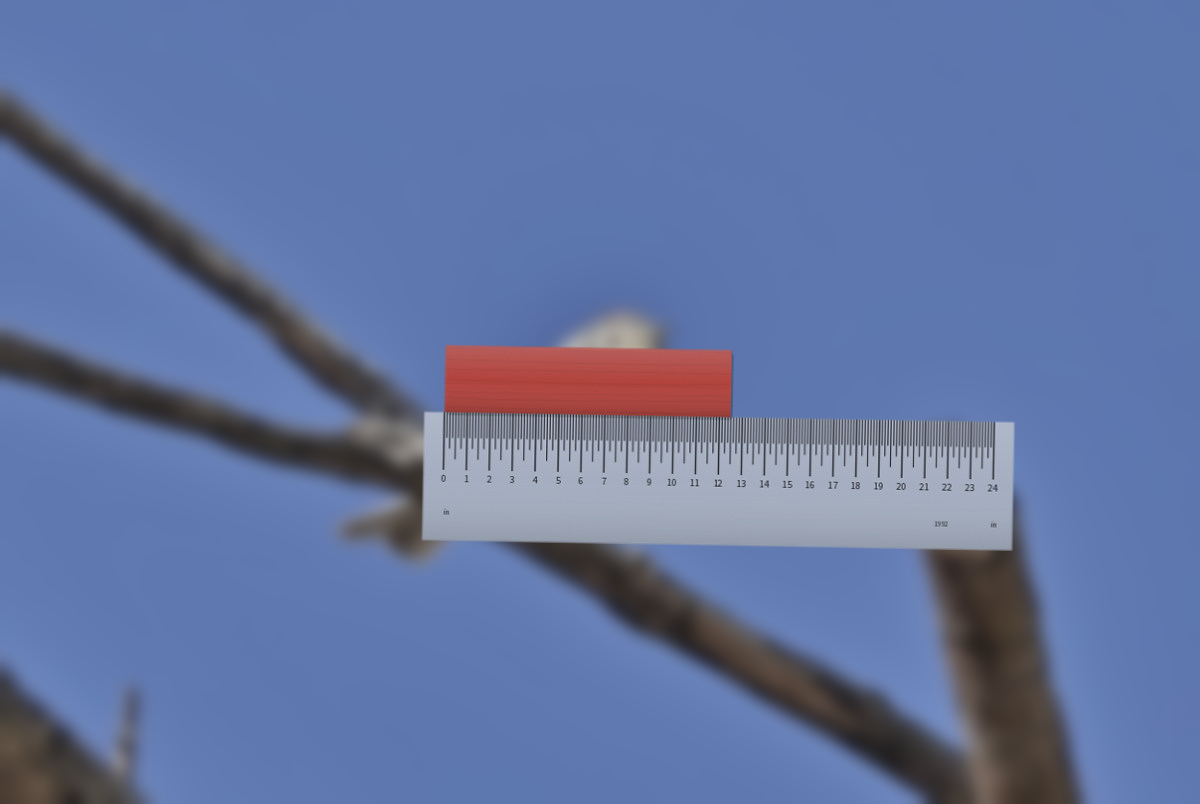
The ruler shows 12.5 in
